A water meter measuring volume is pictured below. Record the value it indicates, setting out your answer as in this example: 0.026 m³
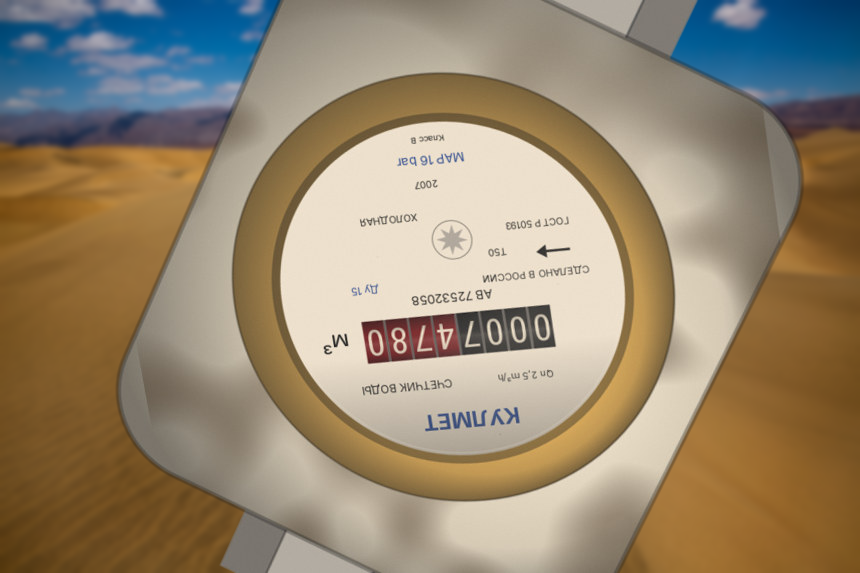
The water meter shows 7.4780 m³
